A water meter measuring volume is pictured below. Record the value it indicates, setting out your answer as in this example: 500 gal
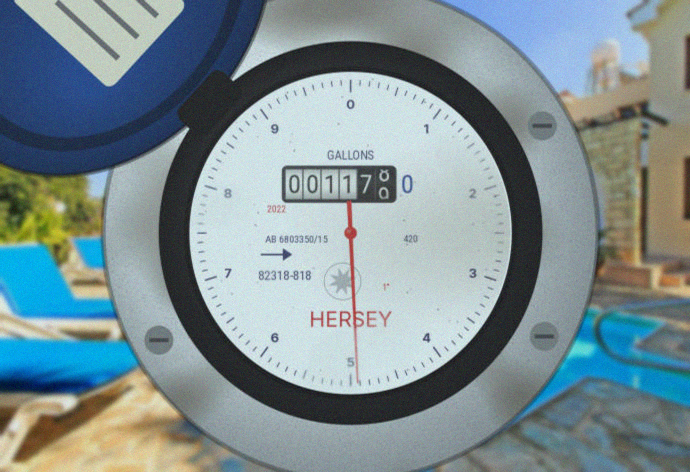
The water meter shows 11784.9 gal
